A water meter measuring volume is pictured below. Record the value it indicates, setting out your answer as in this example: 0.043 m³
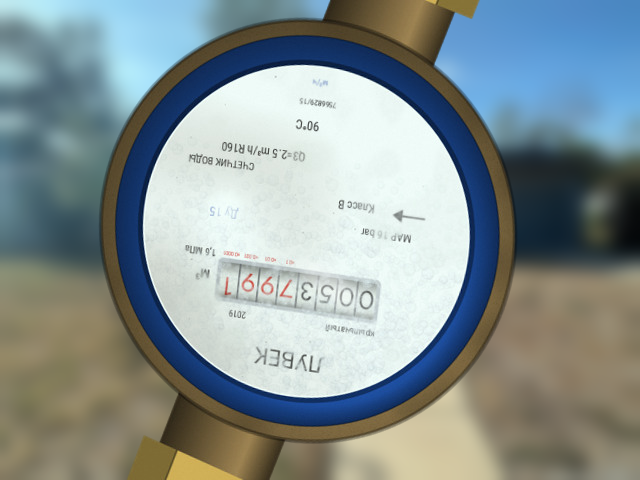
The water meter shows 53.7991 m³
